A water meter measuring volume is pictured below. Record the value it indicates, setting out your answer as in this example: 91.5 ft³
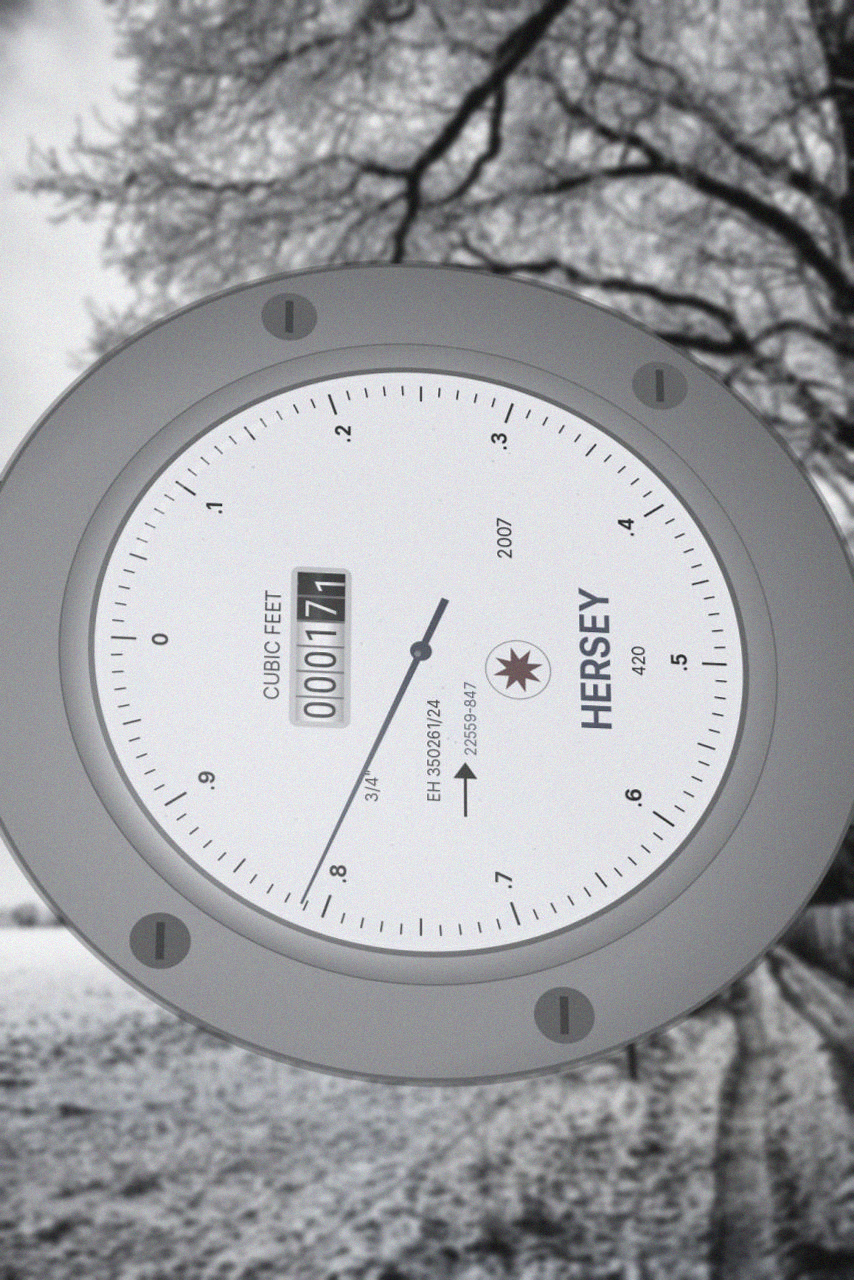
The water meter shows 170.81 ft³
